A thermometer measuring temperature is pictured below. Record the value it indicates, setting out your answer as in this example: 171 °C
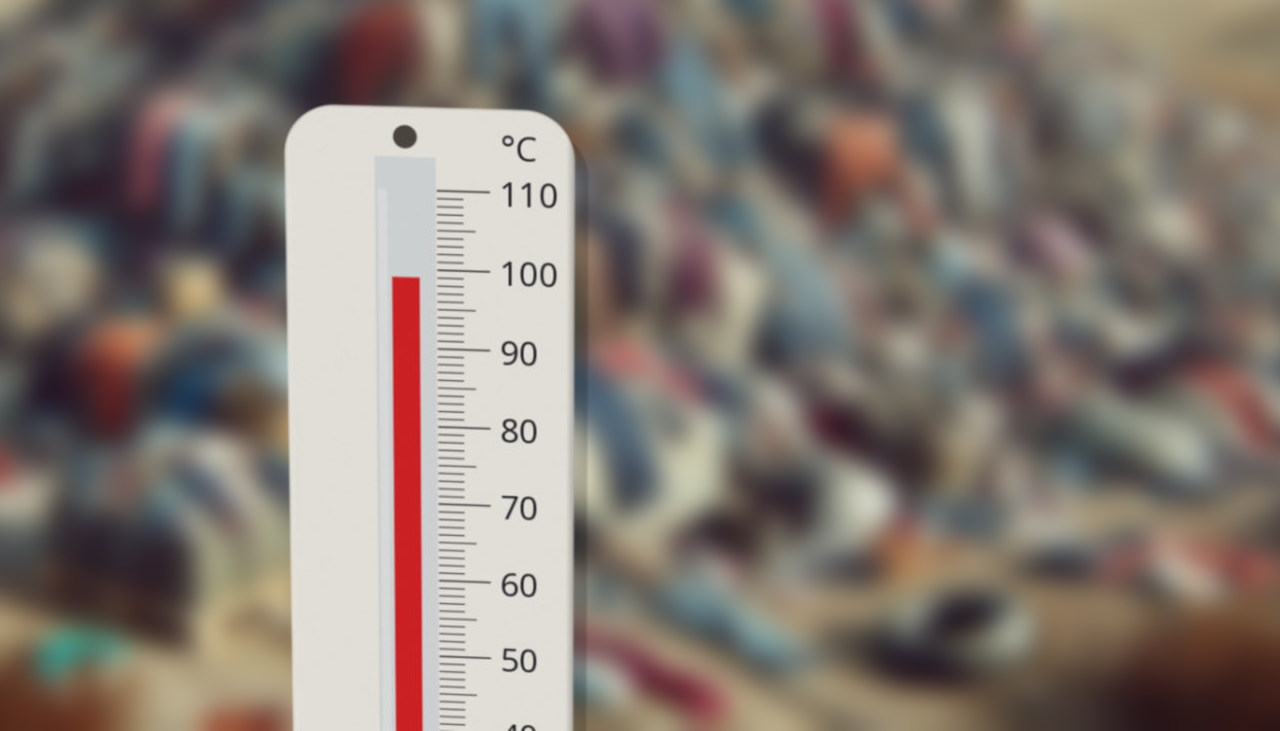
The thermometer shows 99 °C
